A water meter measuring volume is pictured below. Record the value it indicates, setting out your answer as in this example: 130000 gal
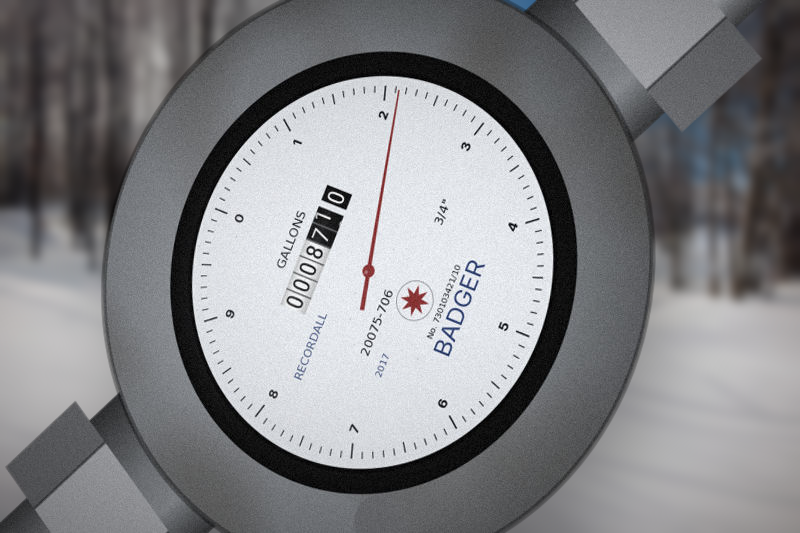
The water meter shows 8712.1 gal
